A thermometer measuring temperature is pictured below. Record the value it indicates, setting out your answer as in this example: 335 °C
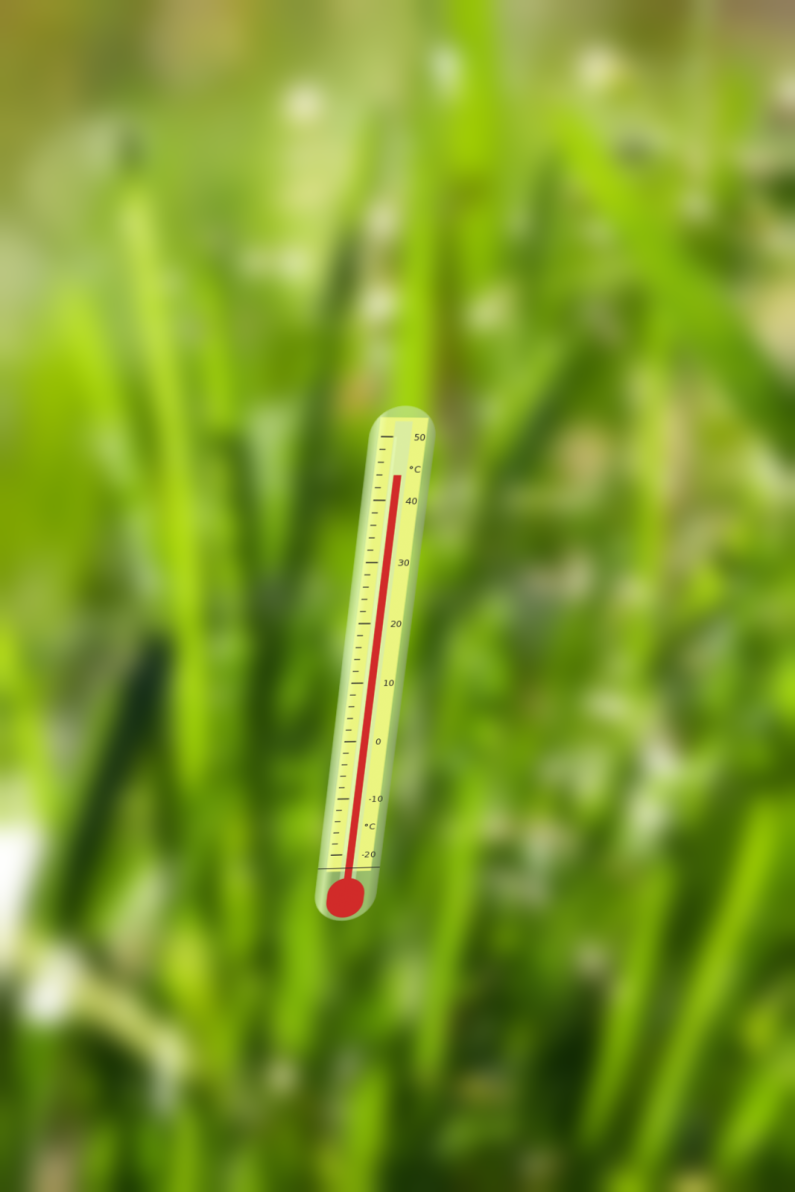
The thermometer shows 44 °C
